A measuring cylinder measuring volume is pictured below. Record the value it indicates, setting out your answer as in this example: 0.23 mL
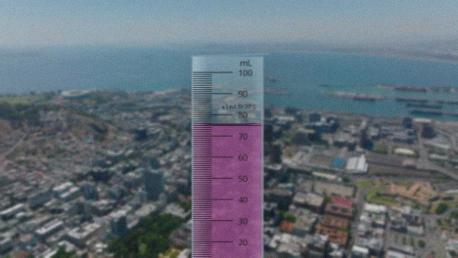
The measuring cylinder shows 75 mL
